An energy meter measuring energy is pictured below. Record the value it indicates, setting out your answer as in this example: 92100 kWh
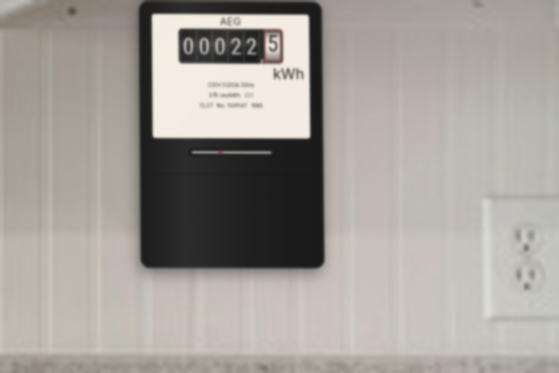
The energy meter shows 22.5 kWh
